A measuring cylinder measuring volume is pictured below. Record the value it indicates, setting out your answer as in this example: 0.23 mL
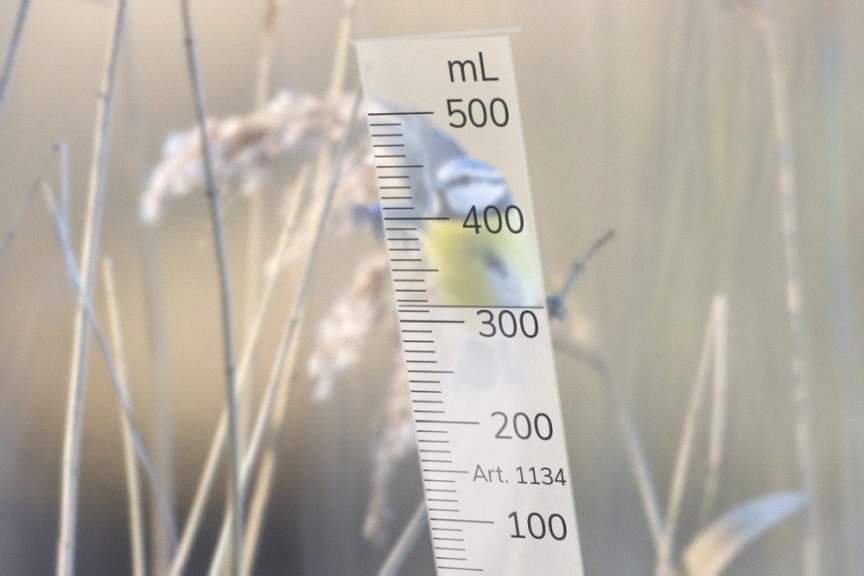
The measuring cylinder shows 315 mL
